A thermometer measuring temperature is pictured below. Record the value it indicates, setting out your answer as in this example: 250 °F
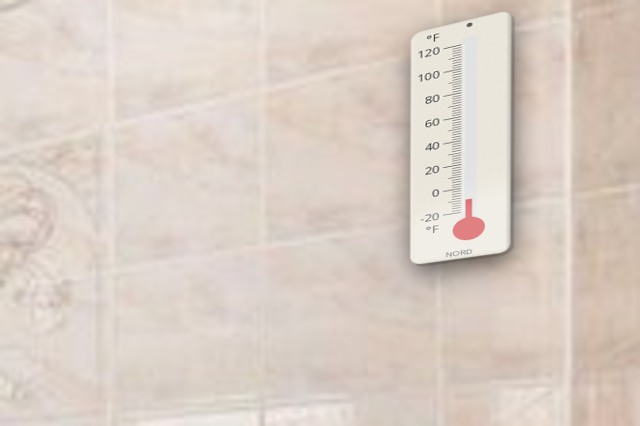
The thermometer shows -10 °F
